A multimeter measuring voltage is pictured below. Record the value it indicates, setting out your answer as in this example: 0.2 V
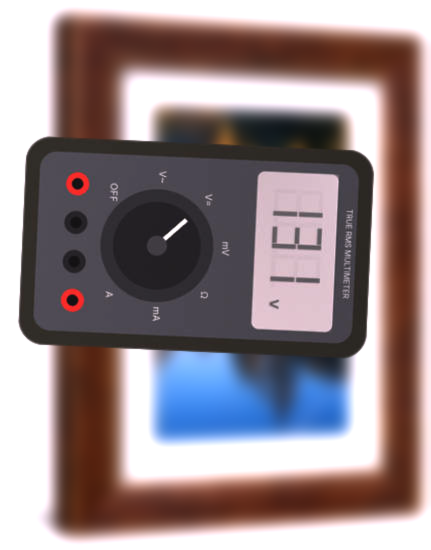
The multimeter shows 131 V
